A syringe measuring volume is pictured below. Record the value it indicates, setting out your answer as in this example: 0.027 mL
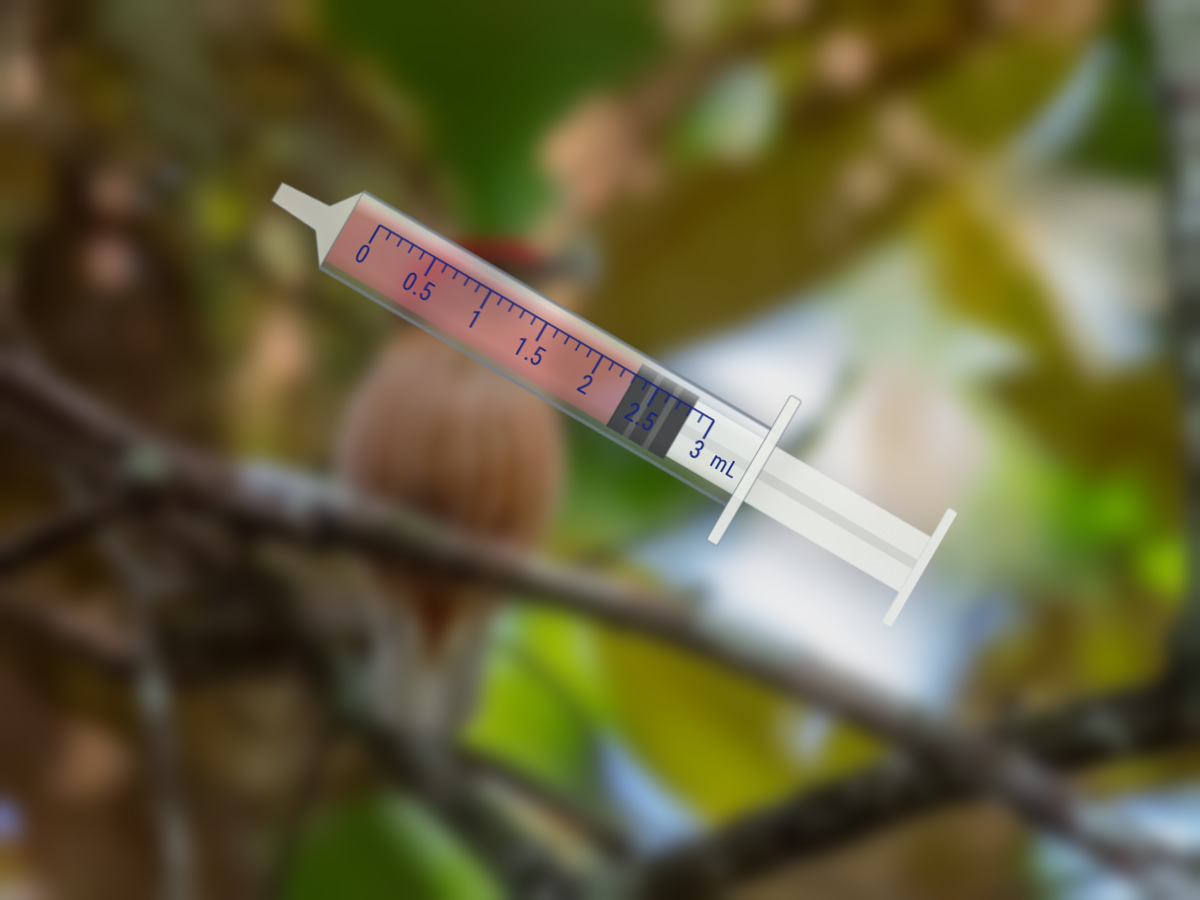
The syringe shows 2.3 mL
